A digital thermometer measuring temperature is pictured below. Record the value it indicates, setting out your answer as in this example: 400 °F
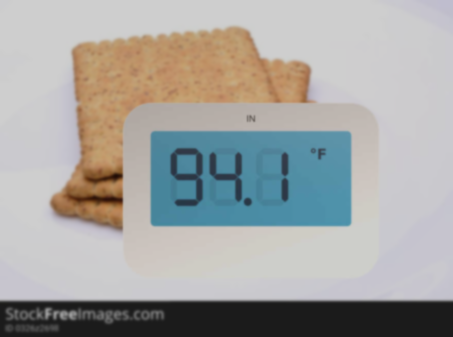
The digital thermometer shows 94.1 °F
